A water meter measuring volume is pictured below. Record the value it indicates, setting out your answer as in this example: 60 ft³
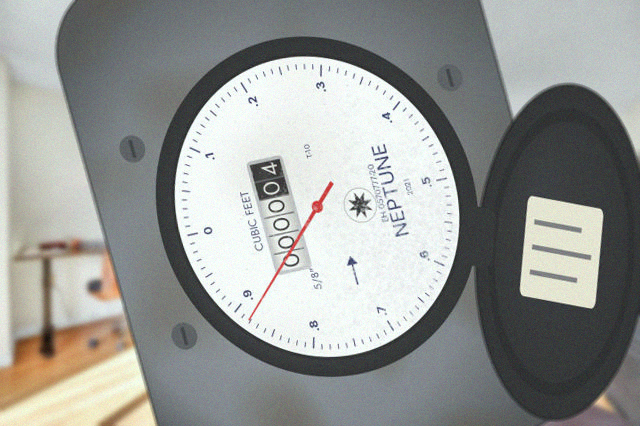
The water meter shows 3.88 ft³
